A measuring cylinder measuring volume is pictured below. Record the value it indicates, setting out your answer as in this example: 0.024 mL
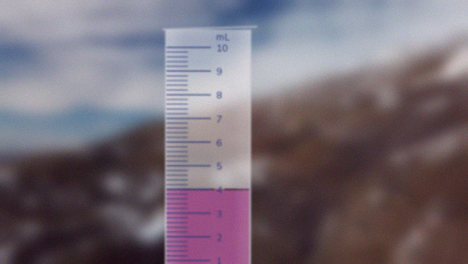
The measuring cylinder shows 4 mL
